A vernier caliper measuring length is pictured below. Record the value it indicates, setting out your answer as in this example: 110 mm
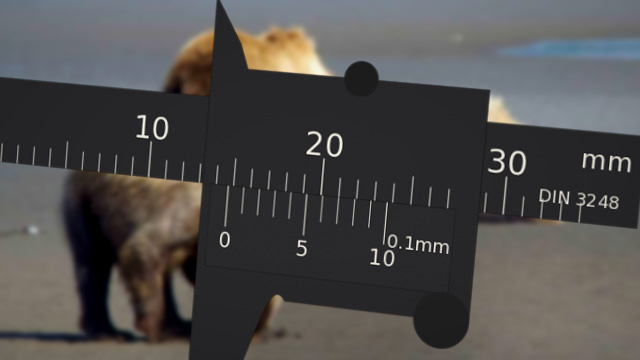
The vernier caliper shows 14.7 mm
